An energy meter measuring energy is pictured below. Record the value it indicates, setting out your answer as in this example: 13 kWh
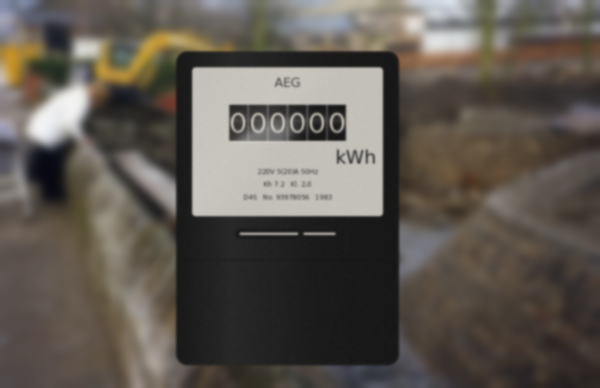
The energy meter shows 0 kWh
